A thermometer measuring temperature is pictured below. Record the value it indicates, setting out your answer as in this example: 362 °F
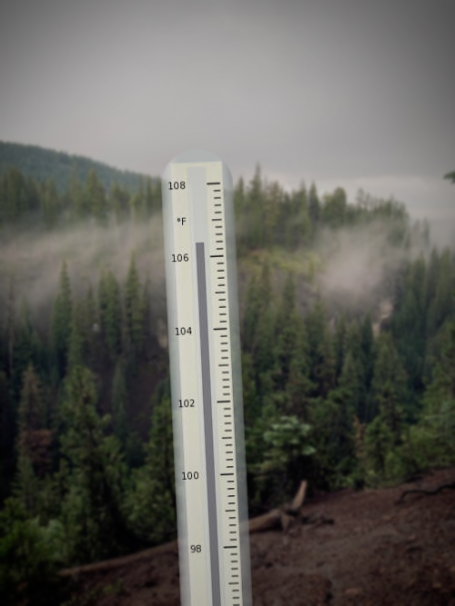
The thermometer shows 106.4 °F
